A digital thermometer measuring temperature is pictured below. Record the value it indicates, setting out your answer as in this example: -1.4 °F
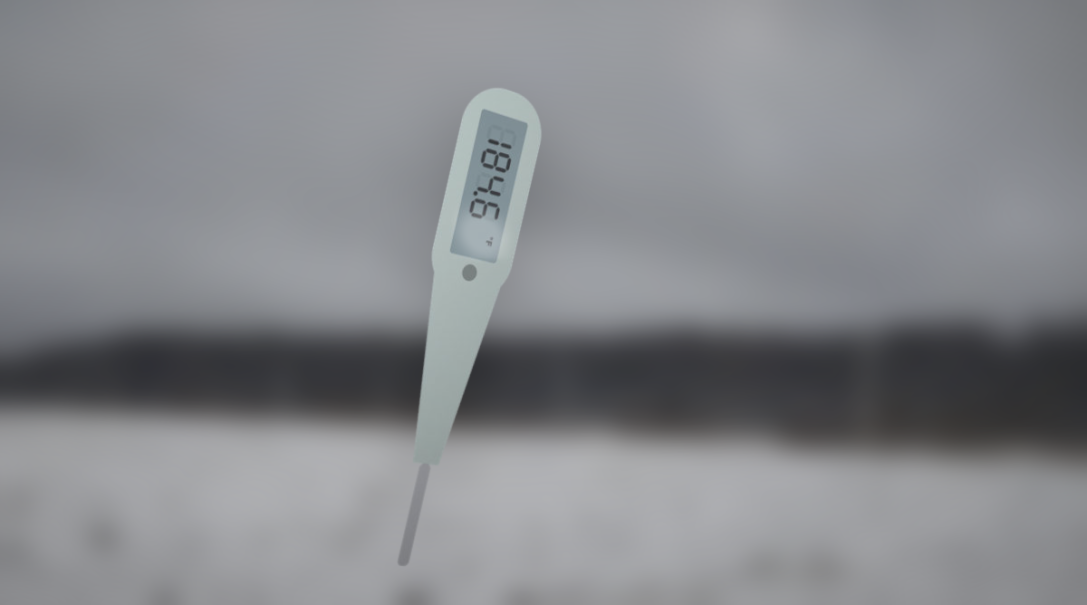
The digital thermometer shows 184.6 °F
